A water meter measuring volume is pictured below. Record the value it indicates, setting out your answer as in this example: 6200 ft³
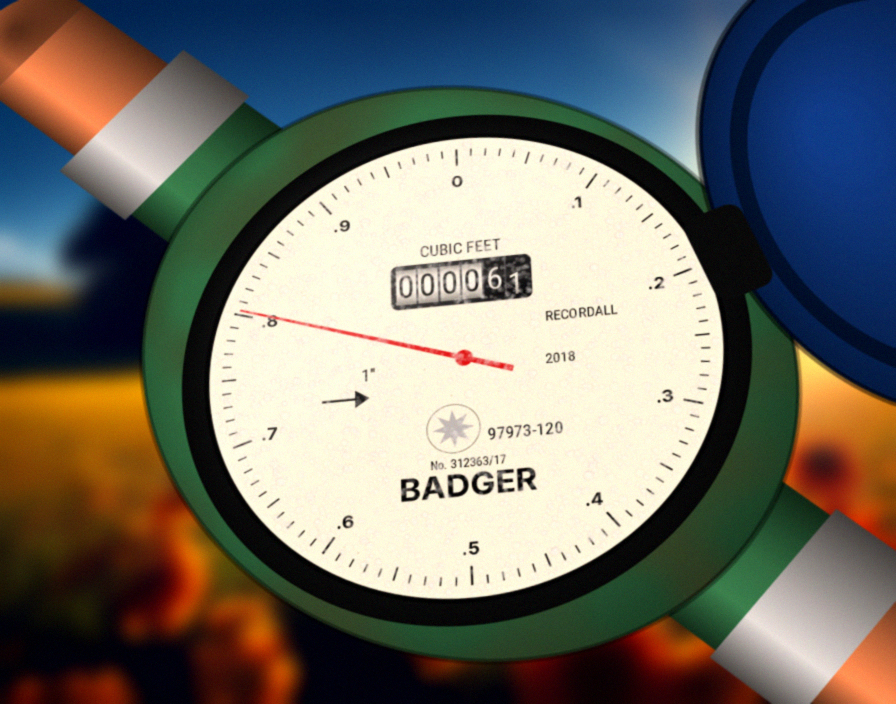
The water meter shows 60.80 ft³
